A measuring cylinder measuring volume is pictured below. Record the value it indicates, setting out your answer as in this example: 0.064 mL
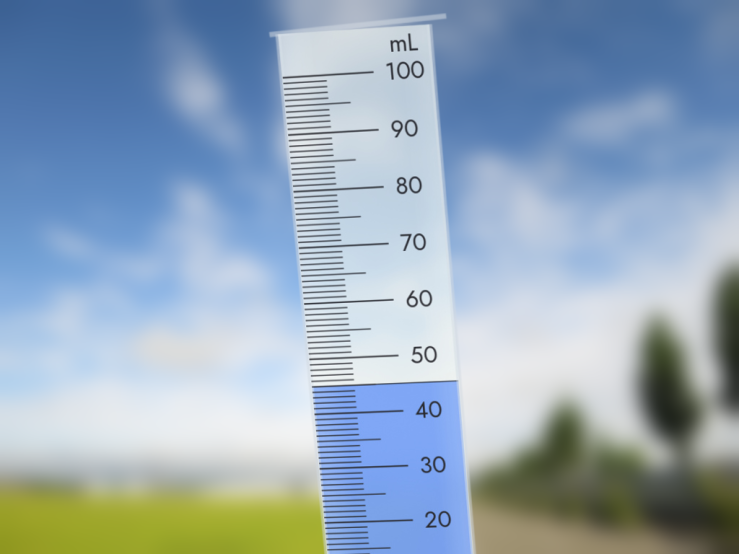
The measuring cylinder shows 45 mL
